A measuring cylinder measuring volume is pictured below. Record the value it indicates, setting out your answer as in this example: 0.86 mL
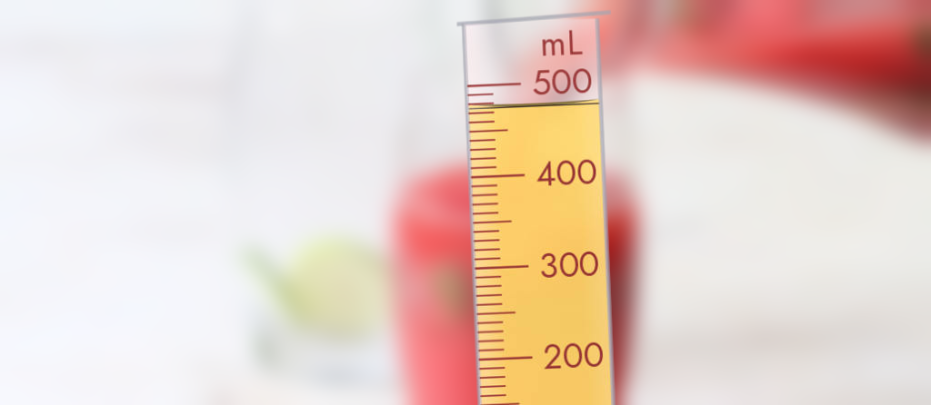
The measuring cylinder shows 475 mL
